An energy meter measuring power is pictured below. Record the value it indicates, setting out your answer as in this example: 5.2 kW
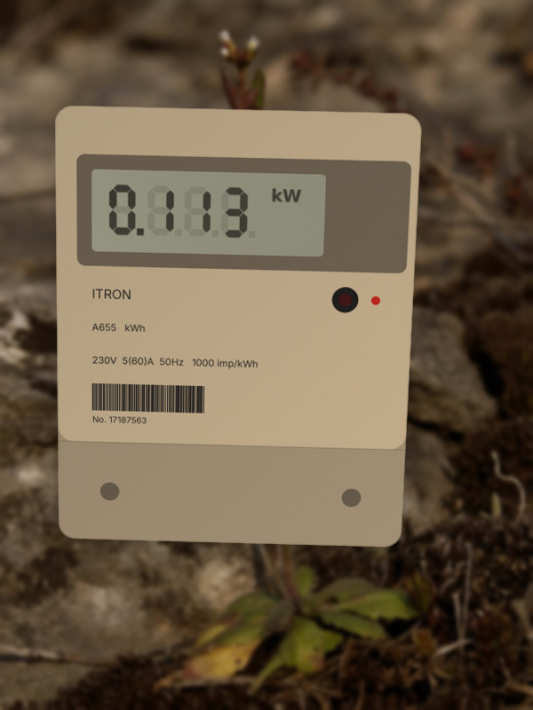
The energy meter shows 0.113 kW
